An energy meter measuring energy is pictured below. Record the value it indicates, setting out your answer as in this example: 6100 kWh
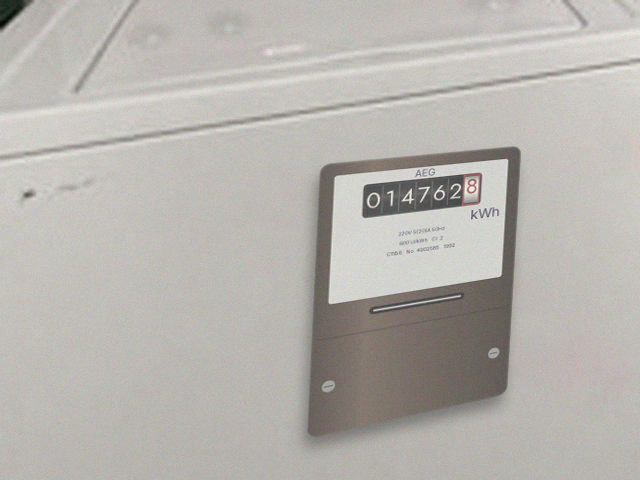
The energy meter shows 14762.8 kWh
